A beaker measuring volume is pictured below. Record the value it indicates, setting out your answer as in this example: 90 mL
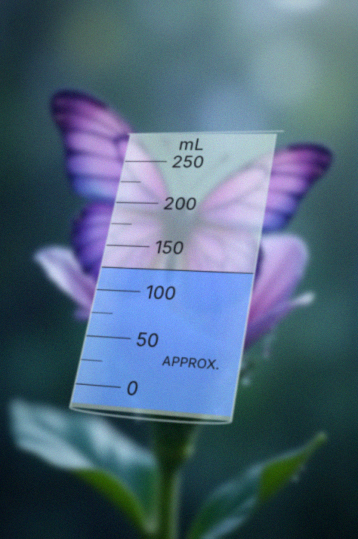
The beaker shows 125 mL
